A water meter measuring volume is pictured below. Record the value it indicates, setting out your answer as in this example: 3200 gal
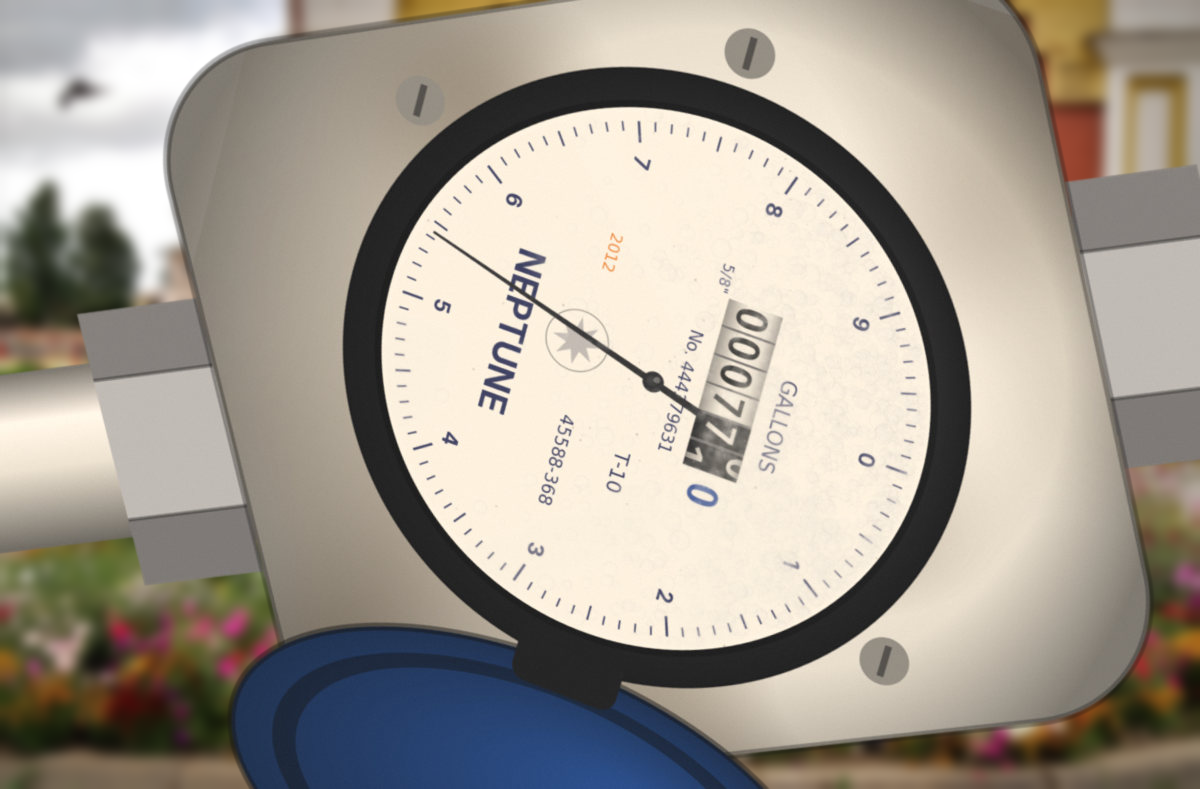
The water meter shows 7705.4 gal
